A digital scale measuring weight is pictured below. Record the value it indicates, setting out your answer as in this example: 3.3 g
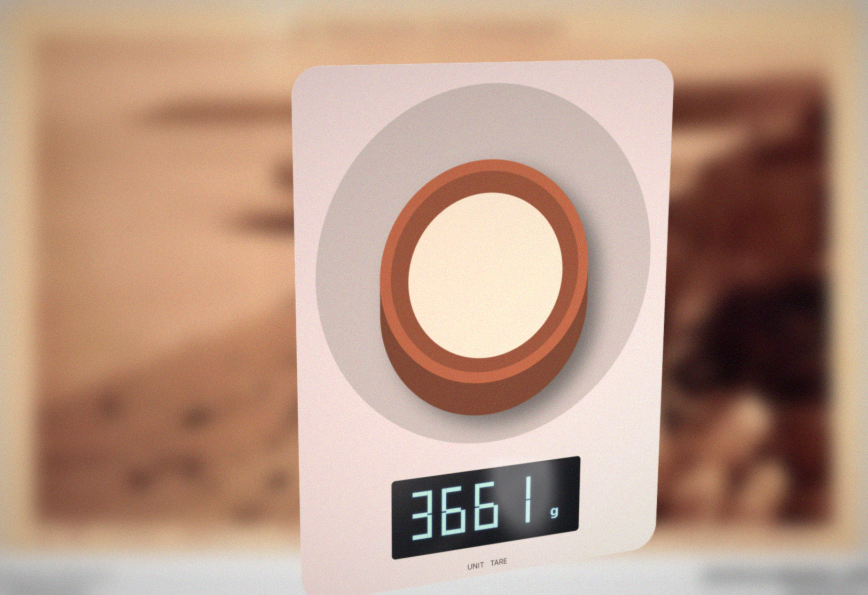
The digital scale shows 3661 g
